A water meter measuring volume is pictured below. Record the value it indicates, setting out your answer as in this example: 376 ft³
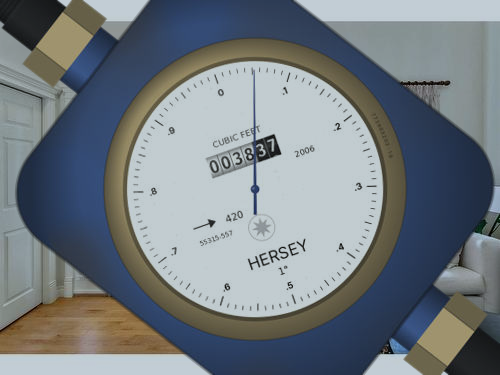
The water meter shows 3837.05 ft³
